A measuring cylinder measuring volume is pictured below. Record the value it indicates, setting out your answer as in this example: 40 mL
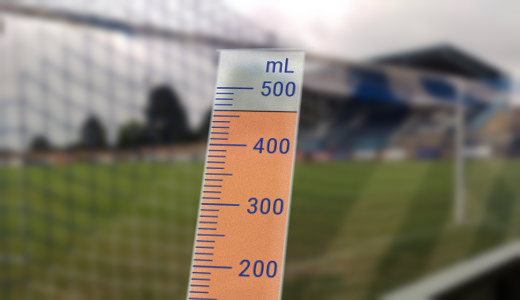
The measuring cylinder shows 460 mL
